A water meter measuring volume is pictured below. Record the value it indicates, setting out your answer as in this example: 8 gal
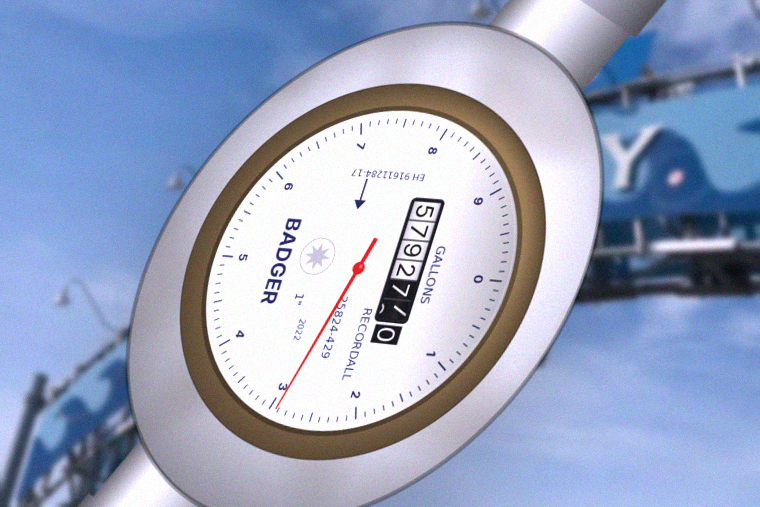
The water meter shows 5792772.9 gal
